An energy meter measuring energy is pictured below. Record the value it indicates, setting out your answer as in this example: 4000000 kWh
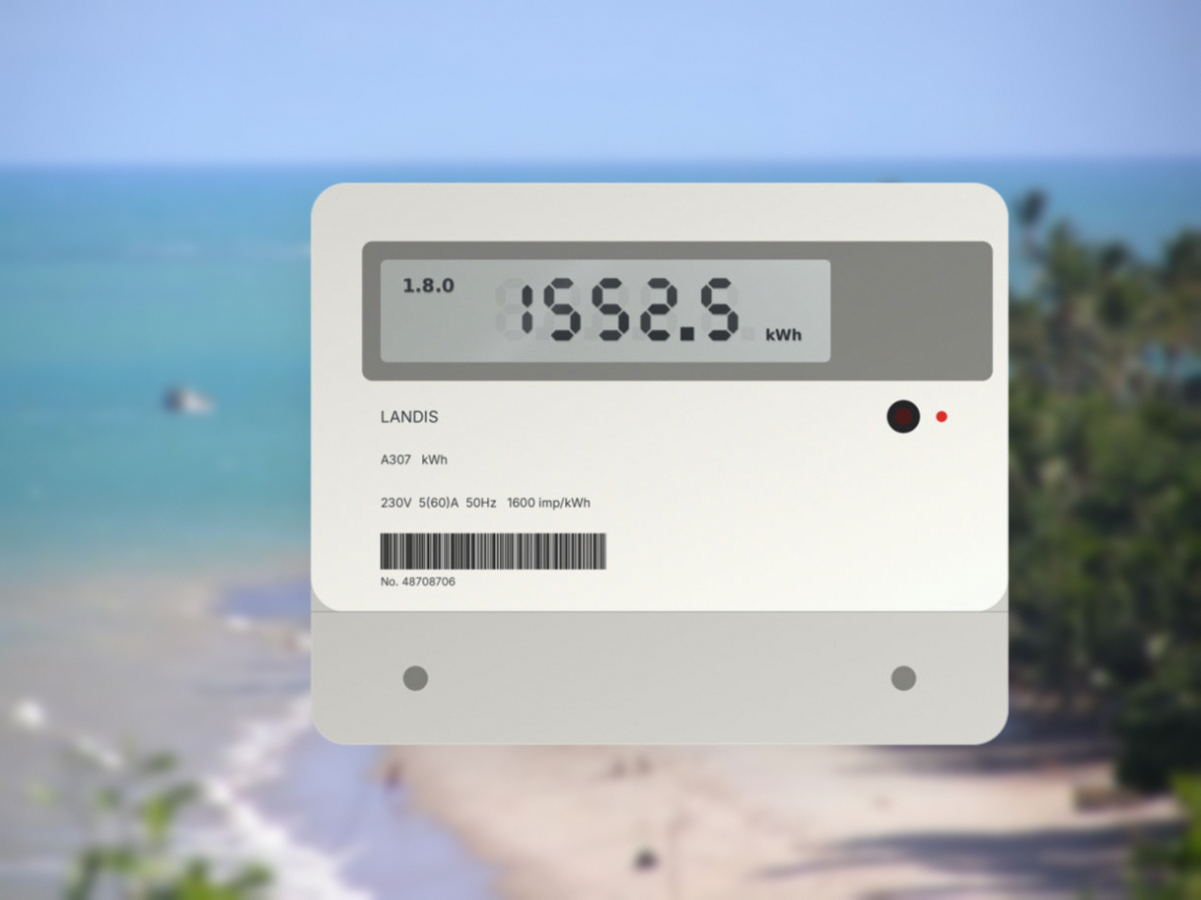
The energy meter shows 1552.5 kWh
